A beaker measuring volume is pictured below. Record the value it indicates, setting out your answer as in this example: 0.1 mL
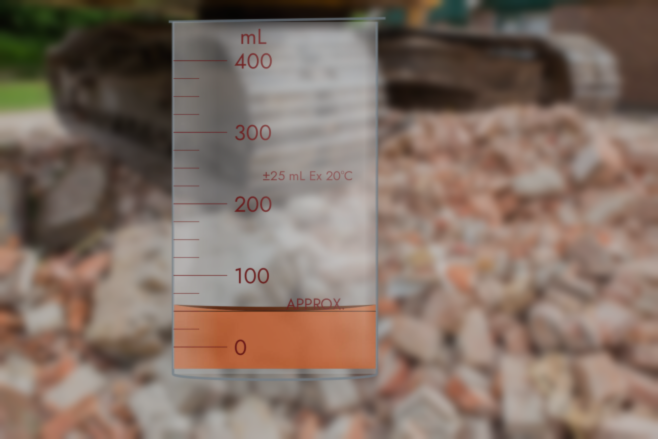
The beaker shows 50 mL
